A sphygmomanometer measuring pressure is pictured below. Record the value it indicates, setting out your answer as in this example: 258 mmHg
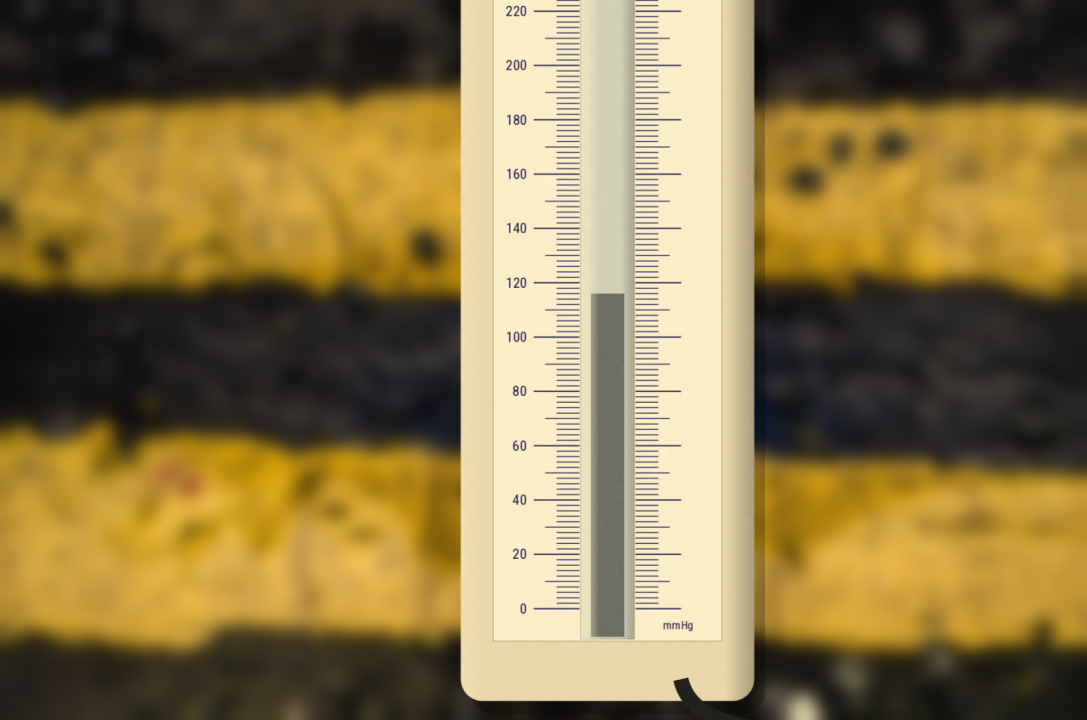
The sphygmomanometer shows 116 mmHg
